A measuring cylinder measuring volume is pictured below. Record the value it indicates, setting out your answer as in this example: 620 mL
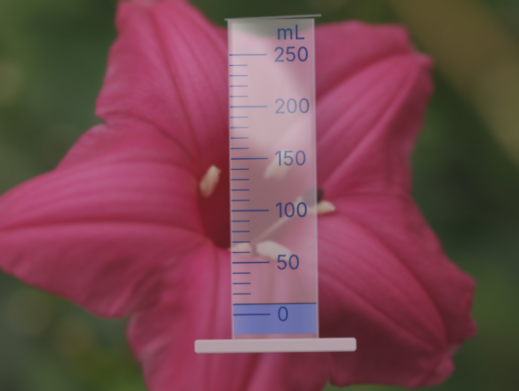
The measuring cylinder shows 10 mL
